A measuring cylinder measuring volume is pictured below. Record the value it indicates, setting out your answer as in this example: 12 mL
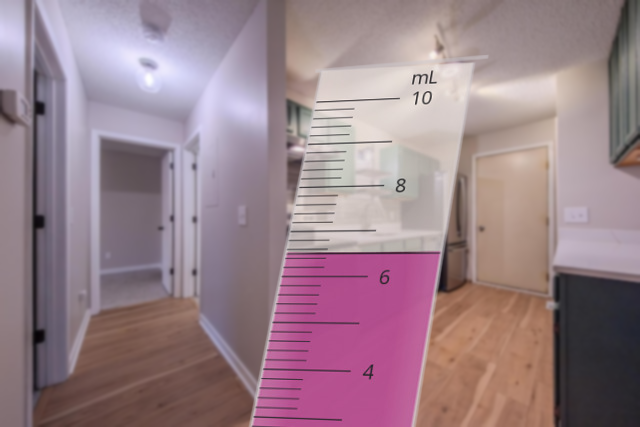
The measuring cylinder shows 6.5 mL
